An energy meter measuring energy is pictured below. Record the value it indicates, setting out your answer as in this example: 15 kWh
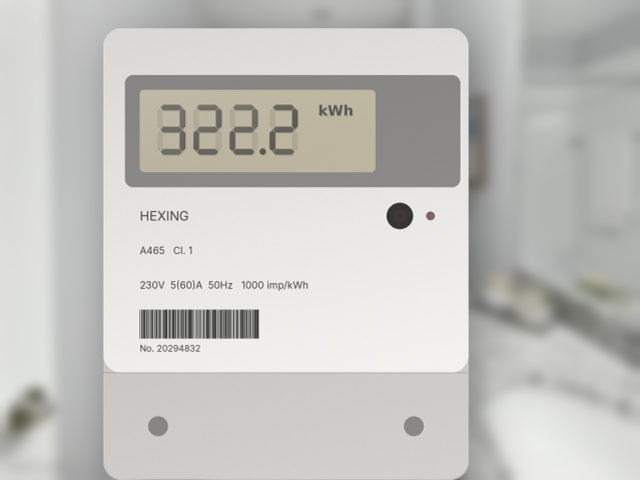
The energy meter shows 322.2 kWh
